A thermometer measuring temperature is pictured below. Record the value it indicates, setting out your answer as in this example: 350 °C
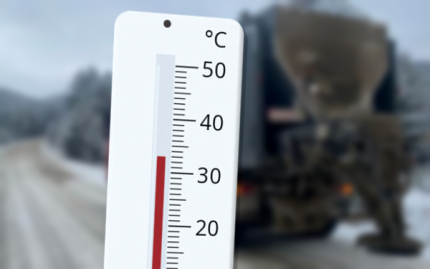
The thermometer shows 33 °C
